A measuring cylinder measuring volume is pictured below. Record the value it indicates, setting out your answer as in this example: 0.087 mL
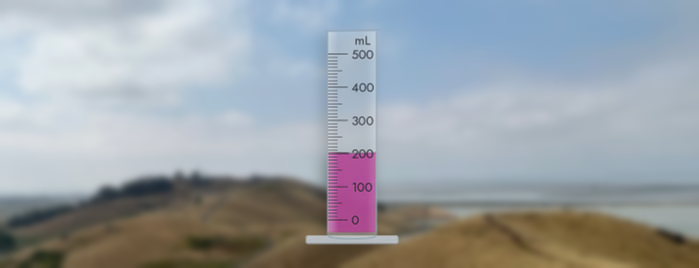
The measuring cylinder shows 200 mL
